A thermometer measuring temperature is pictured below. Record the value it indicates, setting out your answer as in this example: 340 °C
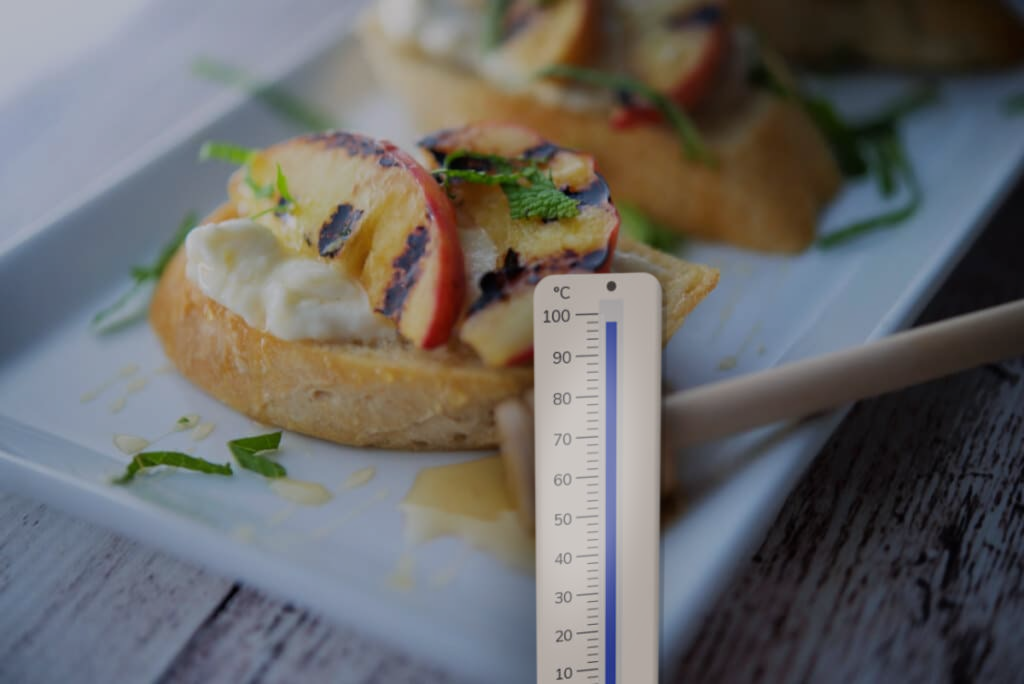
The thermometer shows 98 °C
